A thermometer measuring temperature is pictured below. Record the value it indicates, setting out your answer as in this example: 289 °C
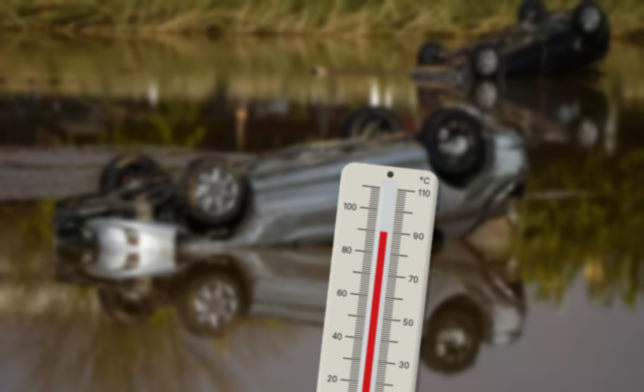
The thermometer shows 90 °C
